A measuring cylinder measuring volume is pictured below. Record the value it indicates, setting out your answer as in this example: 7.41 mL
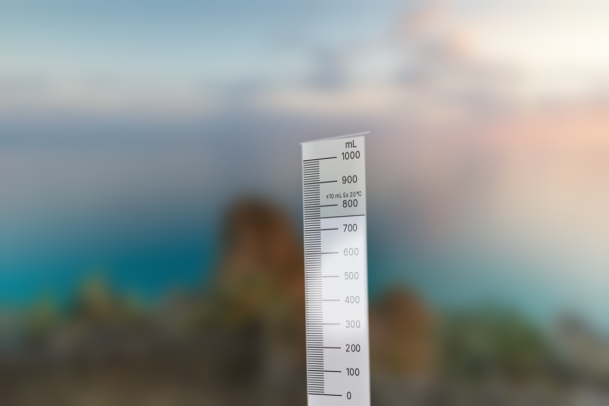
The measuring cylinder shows 750 mL
